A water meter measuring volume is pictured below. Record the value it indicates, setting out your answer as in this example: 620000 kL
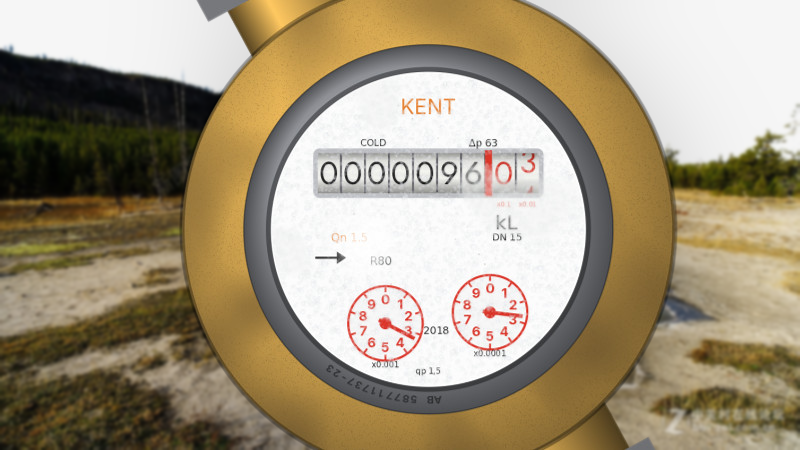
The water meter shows 96.0332 kL
